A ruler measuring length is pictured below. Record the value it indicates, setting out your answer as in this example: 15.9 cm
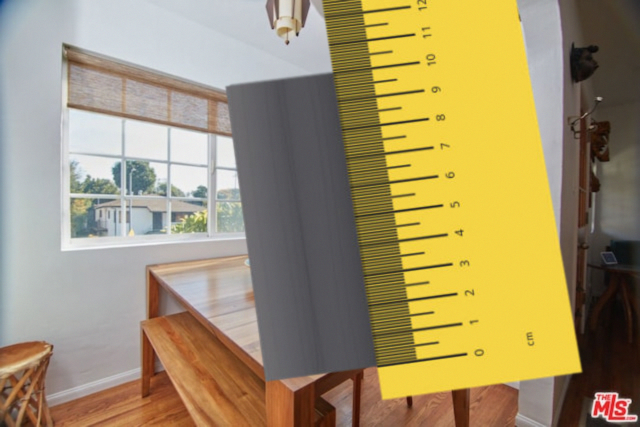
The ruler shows 10 cm
